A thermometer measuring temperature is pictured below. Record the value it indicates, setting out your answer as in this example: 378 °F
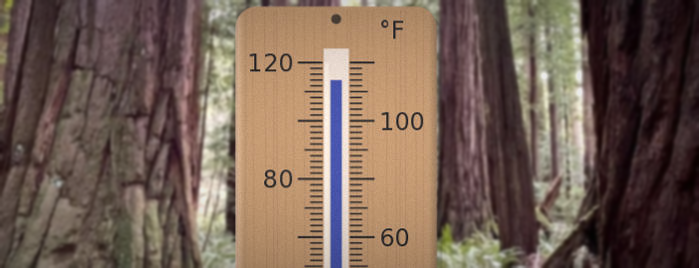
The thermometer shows 114 °F
